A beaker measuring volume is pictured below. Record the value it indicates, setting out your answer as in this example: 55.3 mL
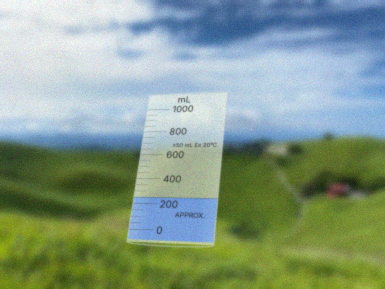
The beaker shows 250 mL
